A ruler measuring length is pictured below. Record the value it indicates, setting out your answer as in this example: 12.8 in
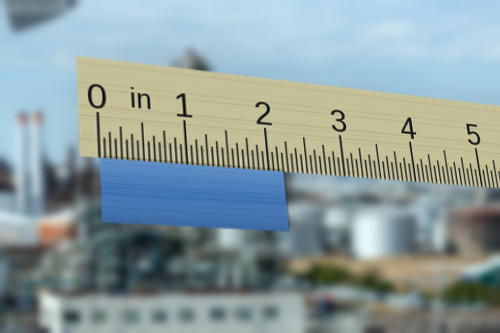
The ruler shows 2.1875 in
